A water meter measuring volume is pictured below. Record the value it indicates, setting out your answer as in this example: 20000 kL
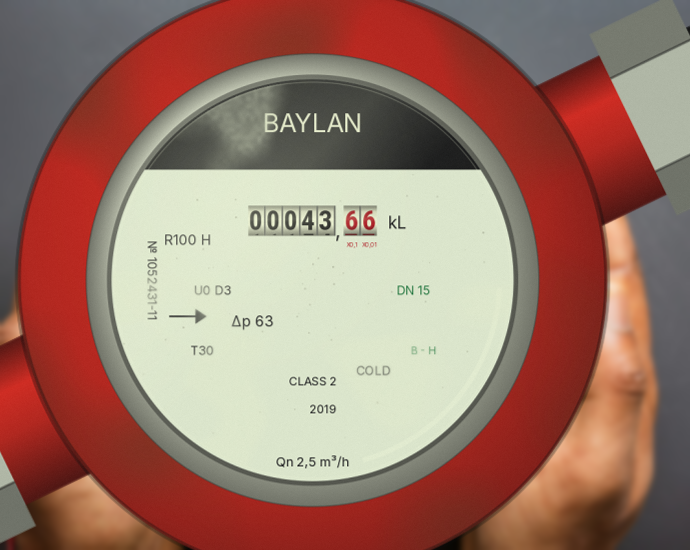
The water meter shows 43.66 kL
